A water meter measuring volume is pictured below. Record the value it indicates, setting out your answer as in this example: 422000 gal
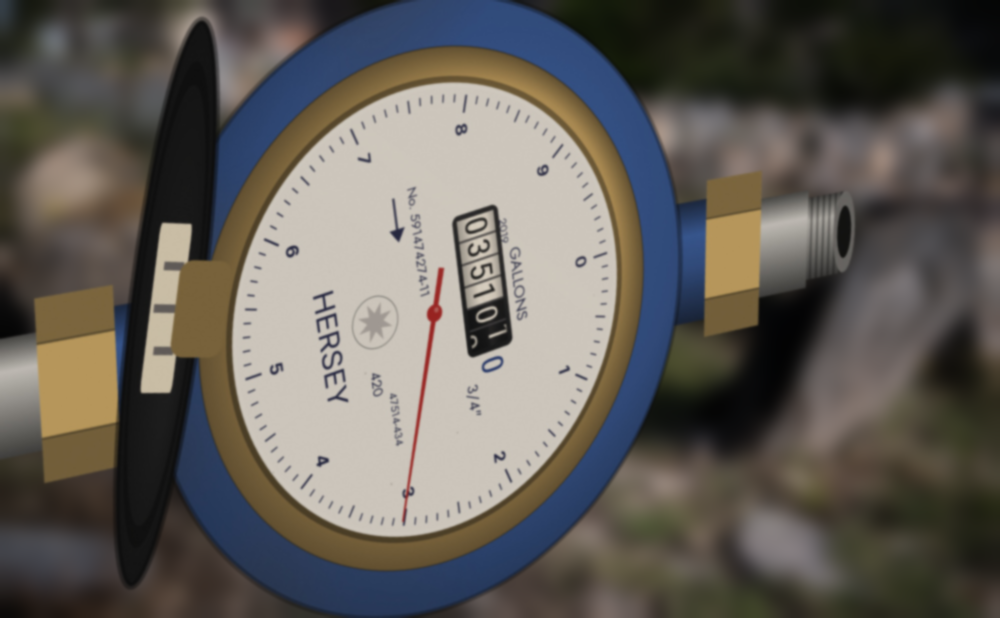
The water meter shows 351013.0 gal
